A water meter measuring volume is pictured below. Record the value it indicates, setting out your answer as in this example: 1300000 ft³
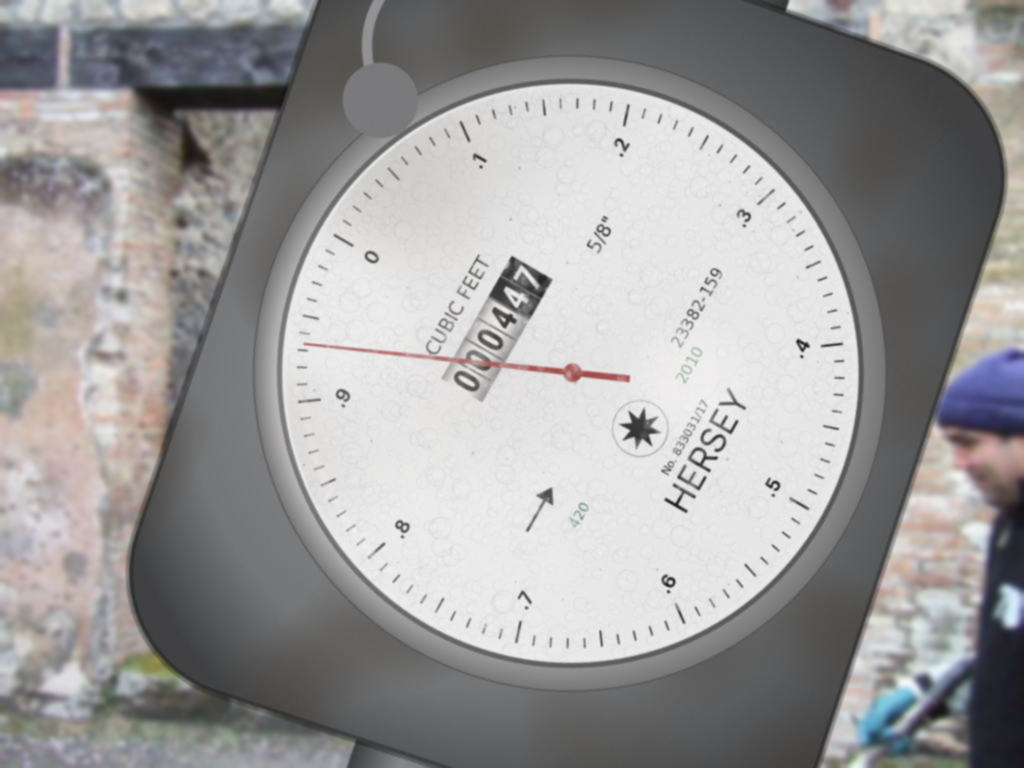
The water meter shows 446.93 ft³
